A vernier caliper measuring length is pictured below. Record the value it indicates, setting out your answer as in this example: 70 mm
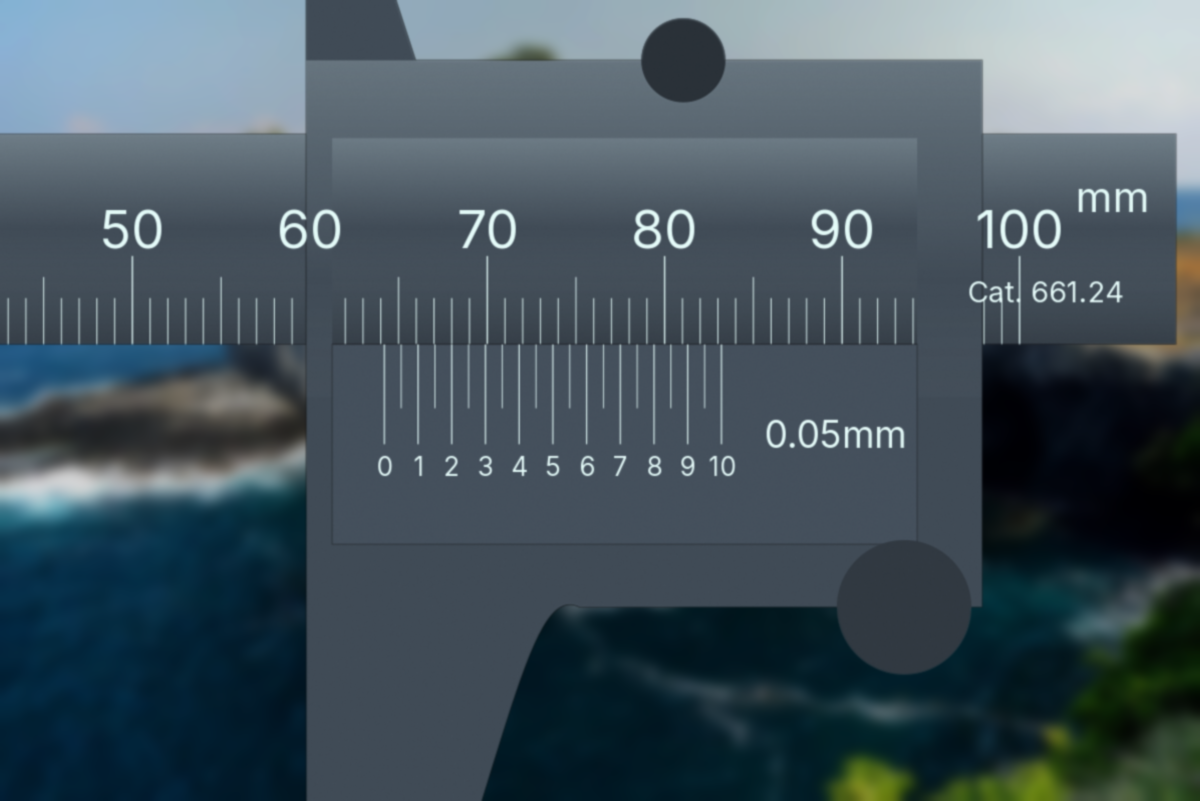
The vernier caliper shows 64.2 mm
